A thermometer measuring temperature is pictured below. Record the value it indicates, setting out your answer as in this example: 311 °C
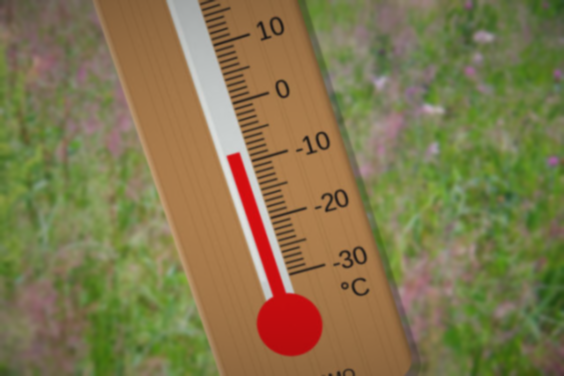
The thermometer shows -8 °C
